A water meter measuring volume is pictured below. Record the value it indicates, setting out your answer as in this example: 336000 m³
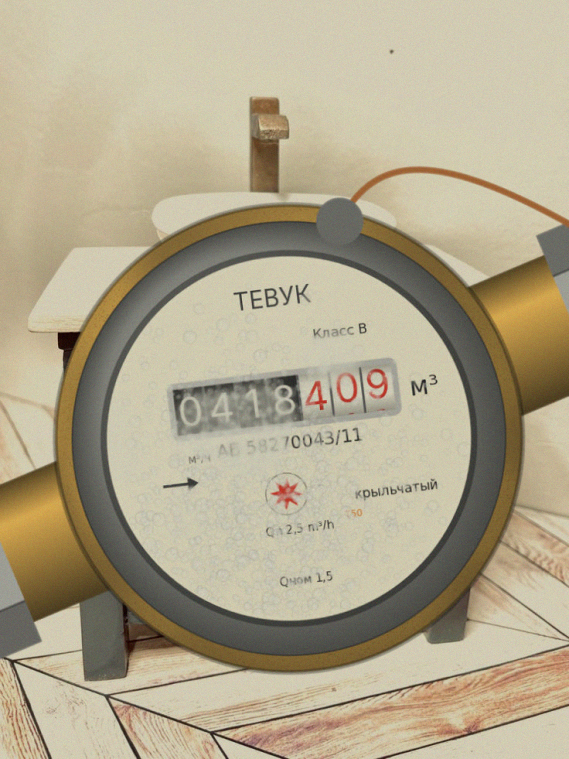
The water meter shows 418.409 m³
